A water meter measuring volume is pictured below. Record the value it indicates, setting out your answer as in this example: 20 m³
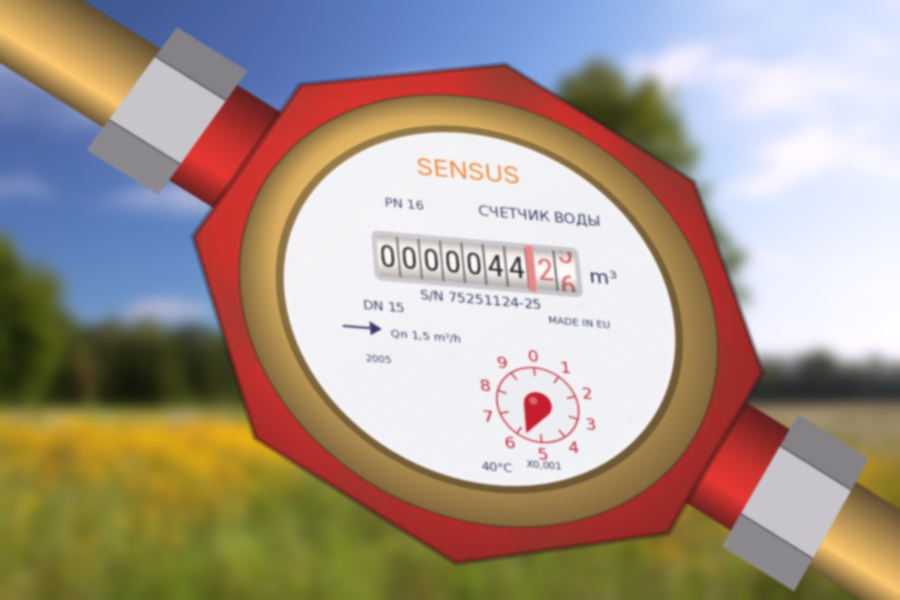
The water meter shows 44.255 m³
